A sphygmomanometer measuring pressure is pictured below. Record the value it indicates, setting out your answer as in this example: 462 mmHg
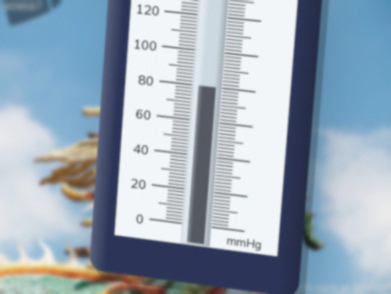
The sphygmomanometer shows 80 mmHg
